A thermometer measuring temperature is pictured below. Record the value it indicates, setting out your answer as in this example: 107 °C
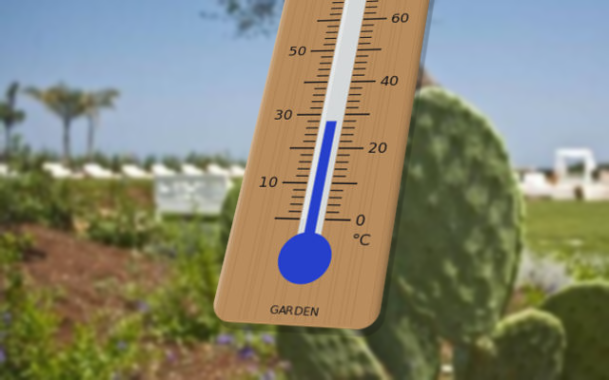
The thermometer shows 28 °C
